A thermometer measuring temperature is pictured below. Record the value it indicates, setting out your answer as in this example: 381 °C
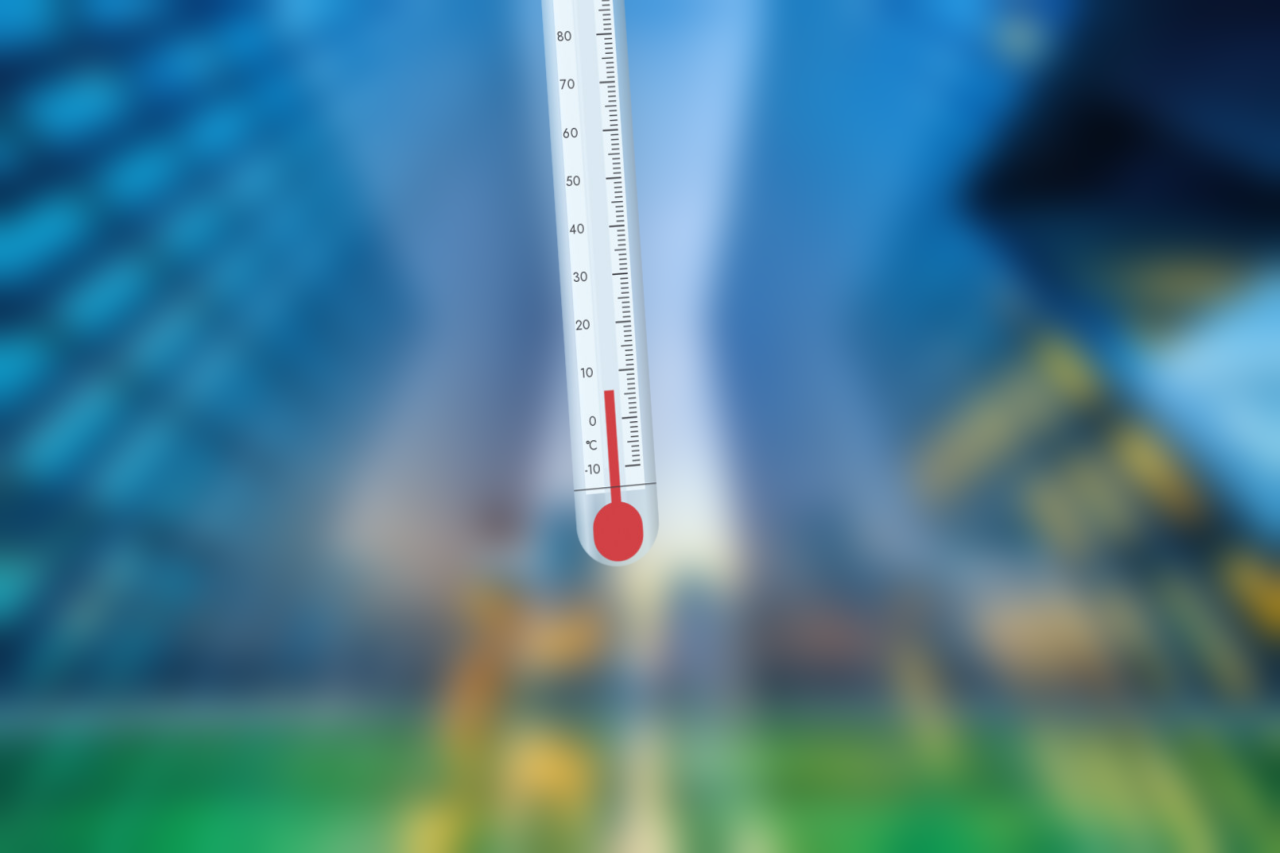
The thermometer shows 6 °C
